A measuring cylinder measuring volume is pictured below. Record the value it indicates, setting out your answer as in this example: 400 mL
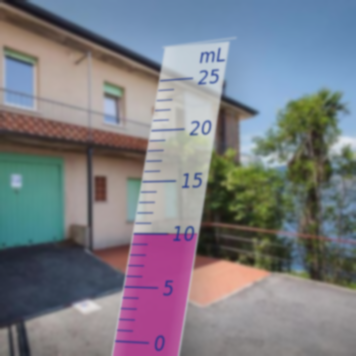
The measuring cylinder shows 10 mL
